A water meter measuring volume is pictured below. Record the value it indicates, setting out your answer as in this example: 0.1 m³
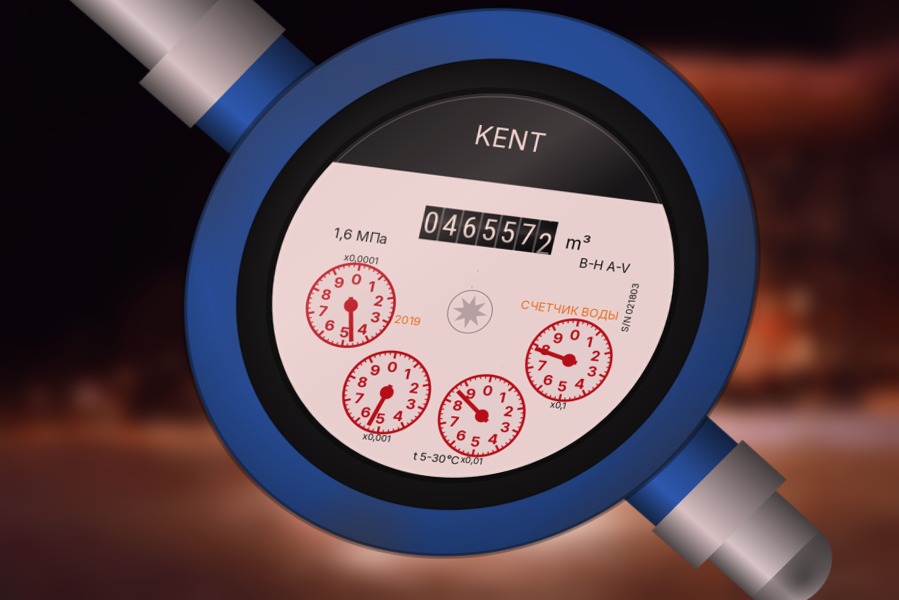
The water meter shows 465571.7854 m³
